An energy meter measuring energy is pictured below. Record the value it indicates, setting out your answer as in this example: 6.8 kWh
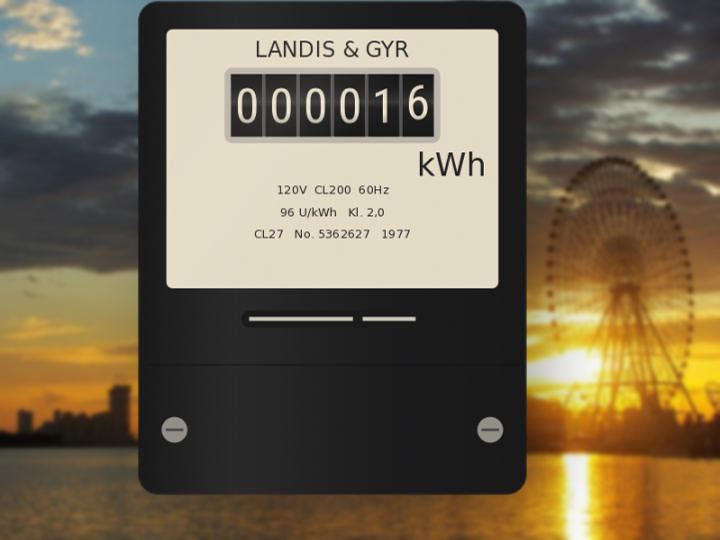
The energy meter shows 16 kWh
